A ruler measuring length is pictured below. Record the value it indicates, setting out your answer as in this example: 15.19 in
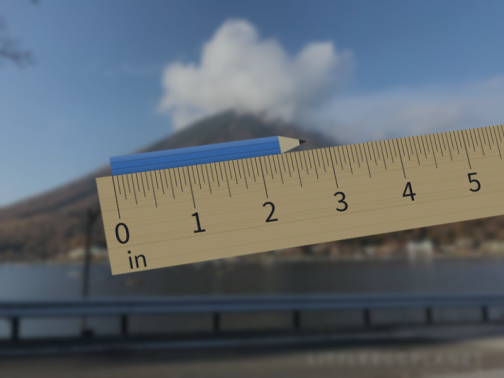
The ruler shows 2.6875 in
